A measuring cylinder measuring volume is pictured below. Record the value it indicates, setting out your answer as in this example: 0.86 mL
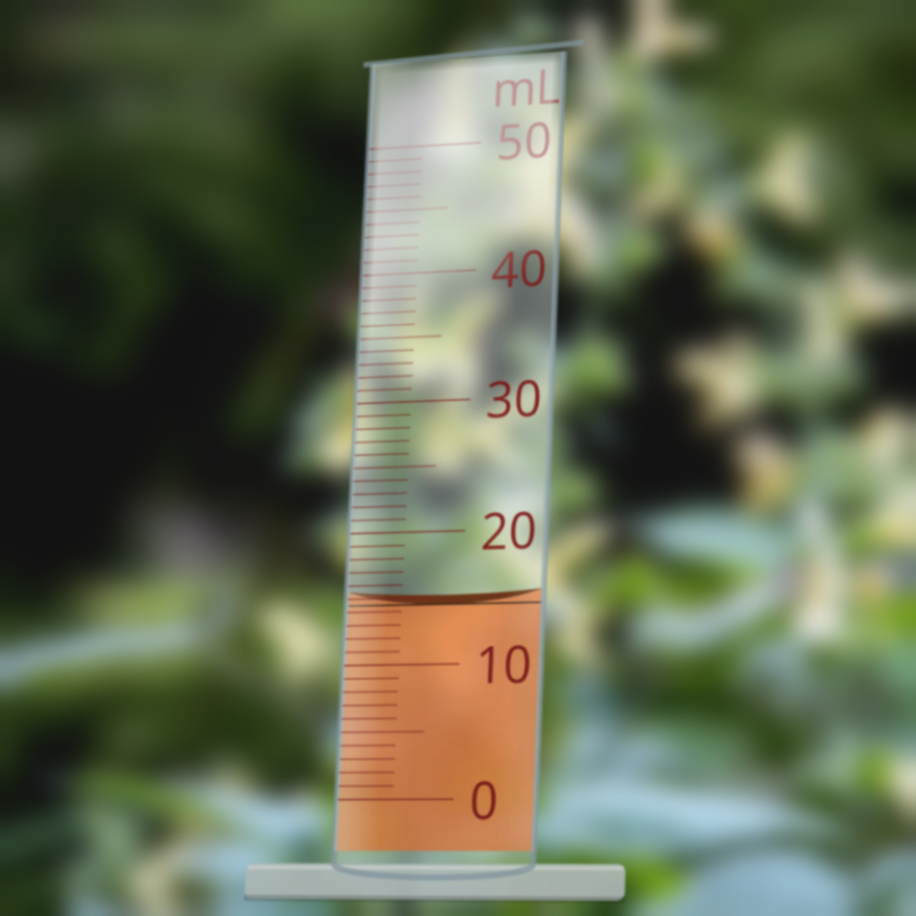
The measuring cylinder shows 14.5 mL
